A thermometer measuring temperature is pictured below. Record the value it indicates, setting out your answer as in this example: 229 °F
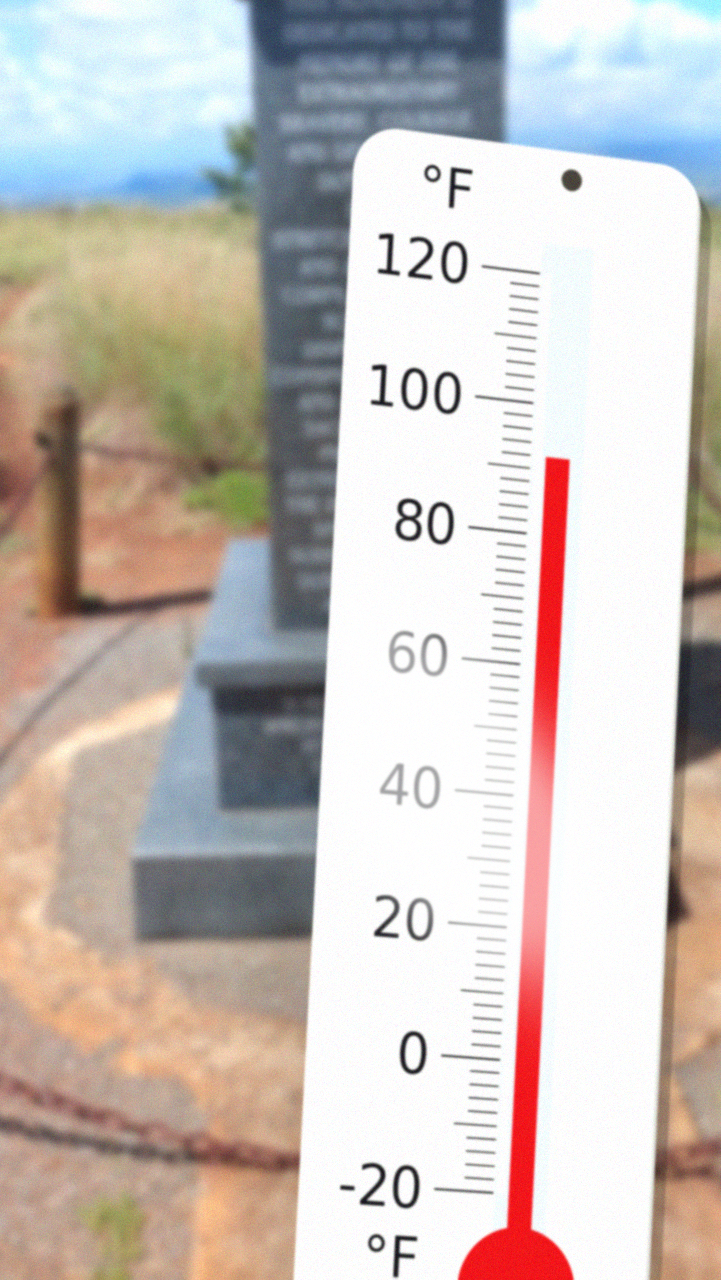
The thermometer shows 92 °F
